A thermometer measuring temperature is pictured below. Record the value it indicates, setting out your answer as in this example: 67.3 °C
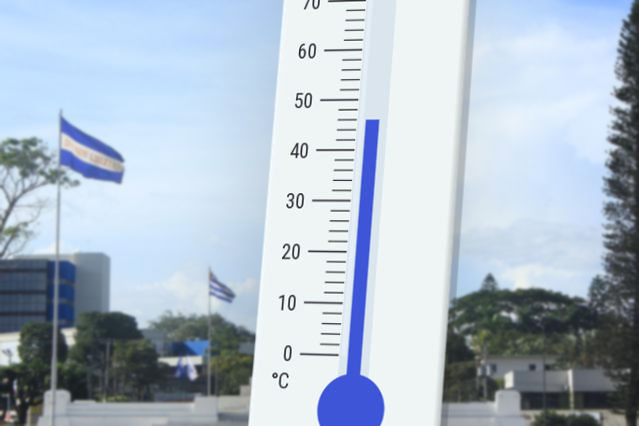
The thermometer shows 46 °C
